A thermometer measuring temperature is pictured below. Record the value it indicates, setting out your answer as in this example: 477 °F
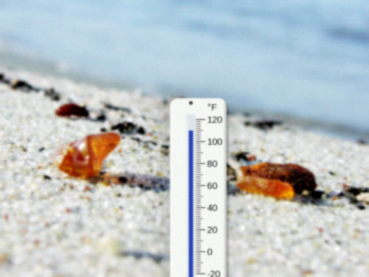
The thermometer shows 110 °F
